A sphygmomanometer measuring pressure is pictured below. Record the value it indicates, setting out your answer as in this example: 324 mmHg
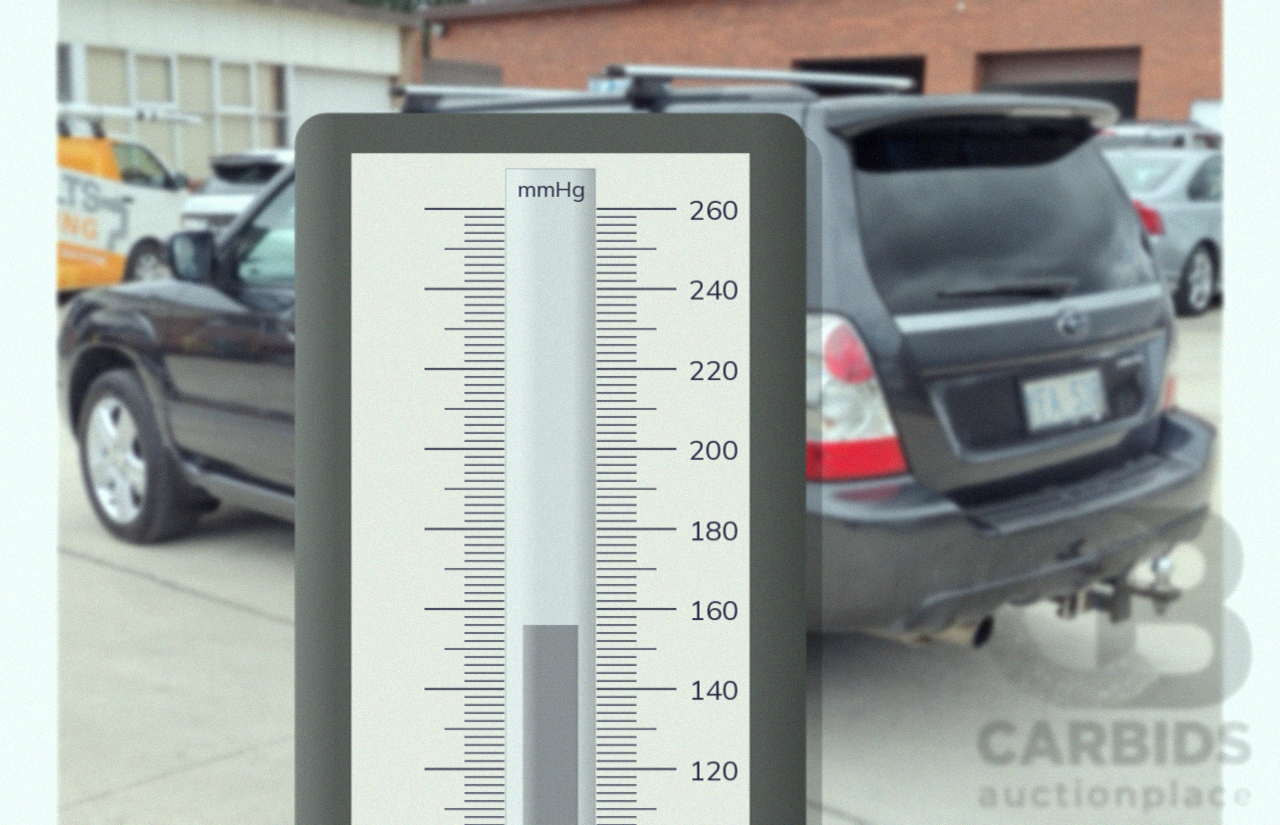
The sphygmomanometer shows 156 mmHg
